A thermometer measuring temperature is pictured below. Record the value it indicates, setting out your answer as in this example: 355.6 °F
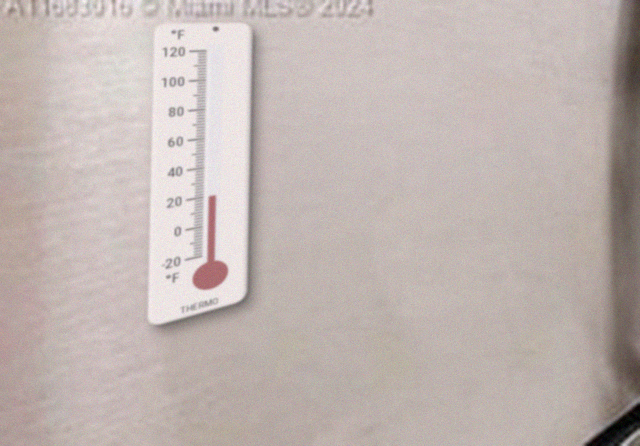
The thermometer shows 20 °F
